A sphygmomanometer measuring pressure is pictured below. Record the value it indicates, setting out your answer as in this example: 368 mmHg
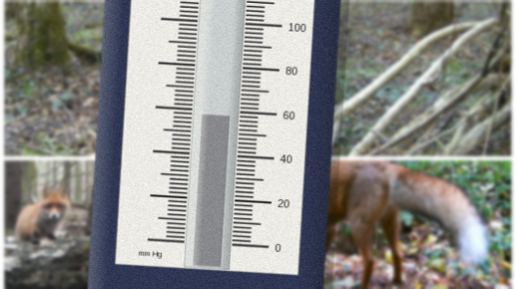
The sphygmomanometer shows 58 mmHg
